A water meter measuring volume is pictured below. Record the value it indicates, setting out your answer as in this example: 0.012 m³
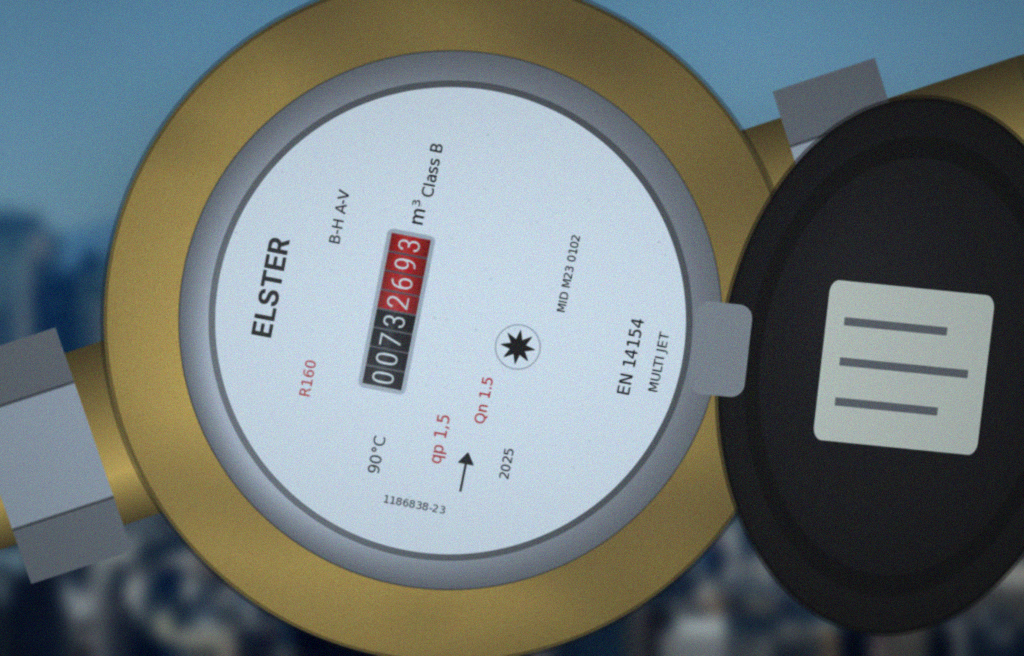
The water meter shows 73.2693 m³
